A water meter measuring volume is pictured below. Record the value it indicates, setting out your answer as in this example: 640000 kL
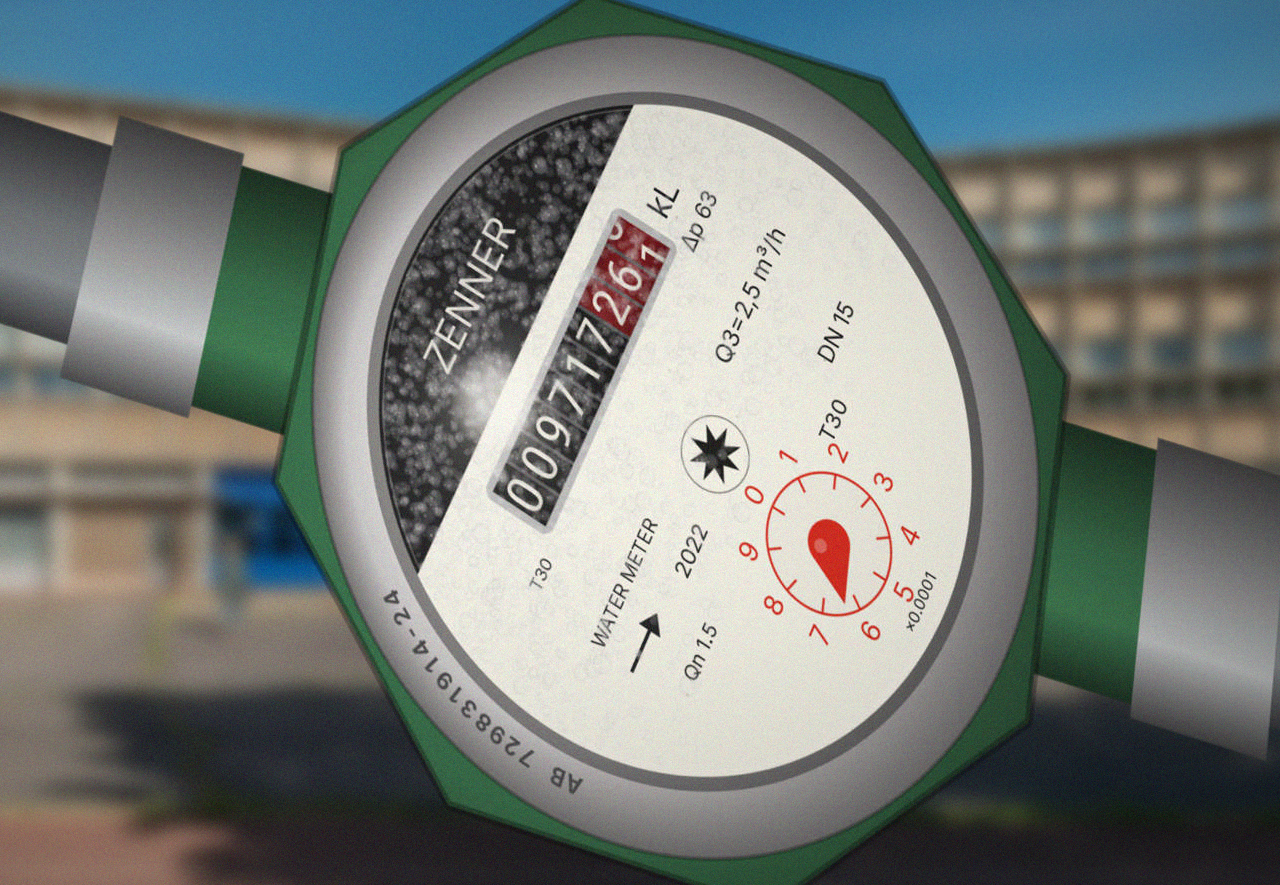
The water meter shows 9717.2606 kL
